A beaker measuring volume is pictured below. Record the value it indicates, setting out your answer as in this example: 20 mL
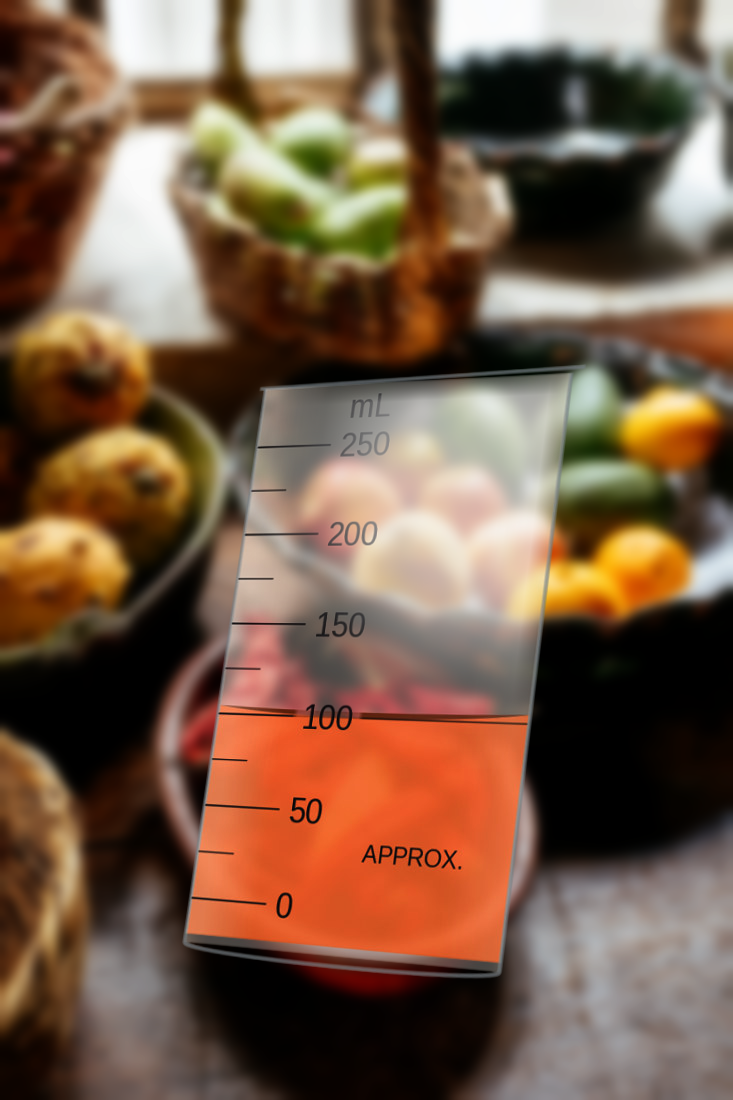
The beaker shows 100 mL
